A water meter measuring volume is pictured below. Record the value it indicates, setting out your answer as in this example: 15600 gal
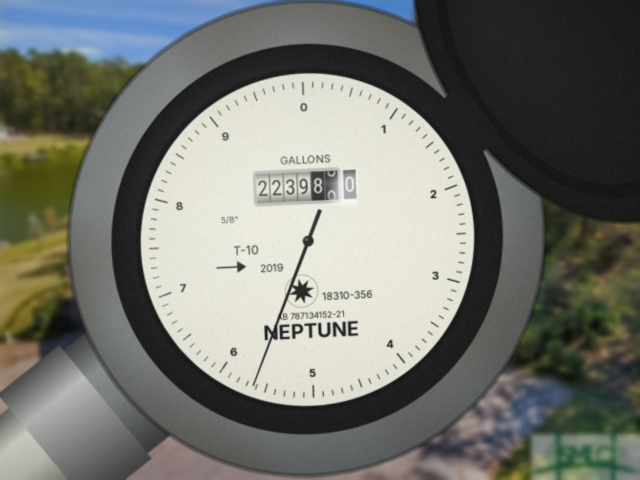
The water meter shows 2239885.6 gal
